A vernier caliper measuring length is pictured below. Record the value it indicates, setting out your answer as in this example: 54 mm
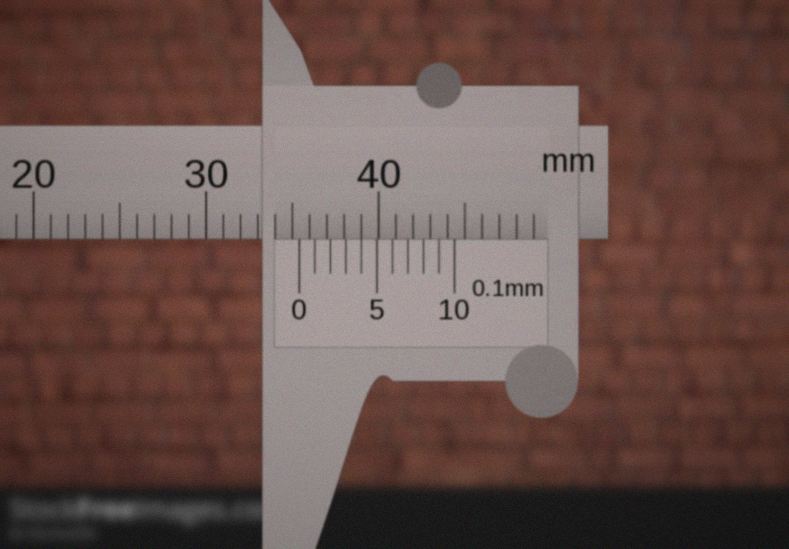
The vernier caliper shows 35.4 mm
